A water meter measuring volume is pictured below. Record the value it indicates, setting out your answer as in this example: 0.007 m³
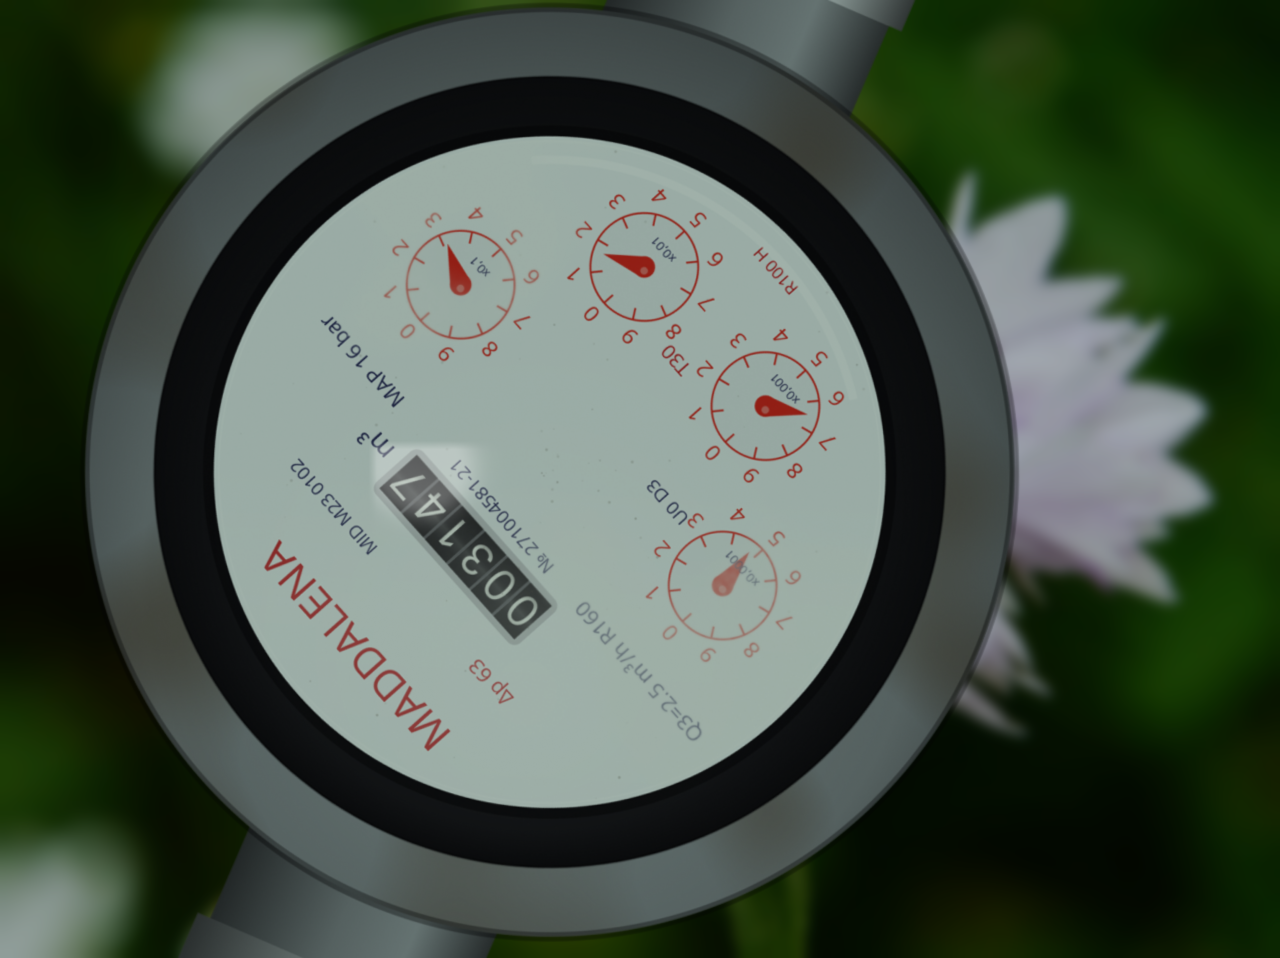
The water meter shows 3147.3164 m³
